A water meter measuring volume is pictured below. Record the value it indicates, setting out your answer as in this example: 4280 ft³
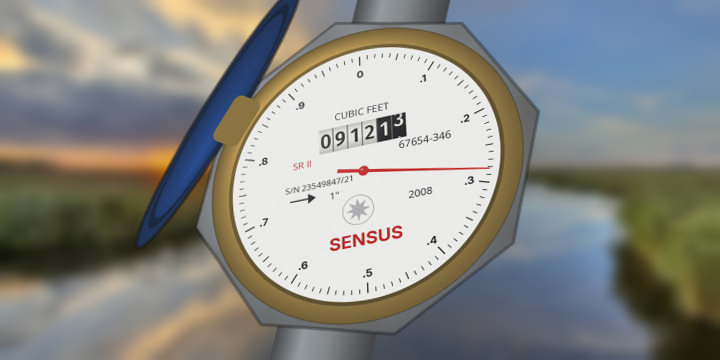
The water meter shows 91213.28 ft³
